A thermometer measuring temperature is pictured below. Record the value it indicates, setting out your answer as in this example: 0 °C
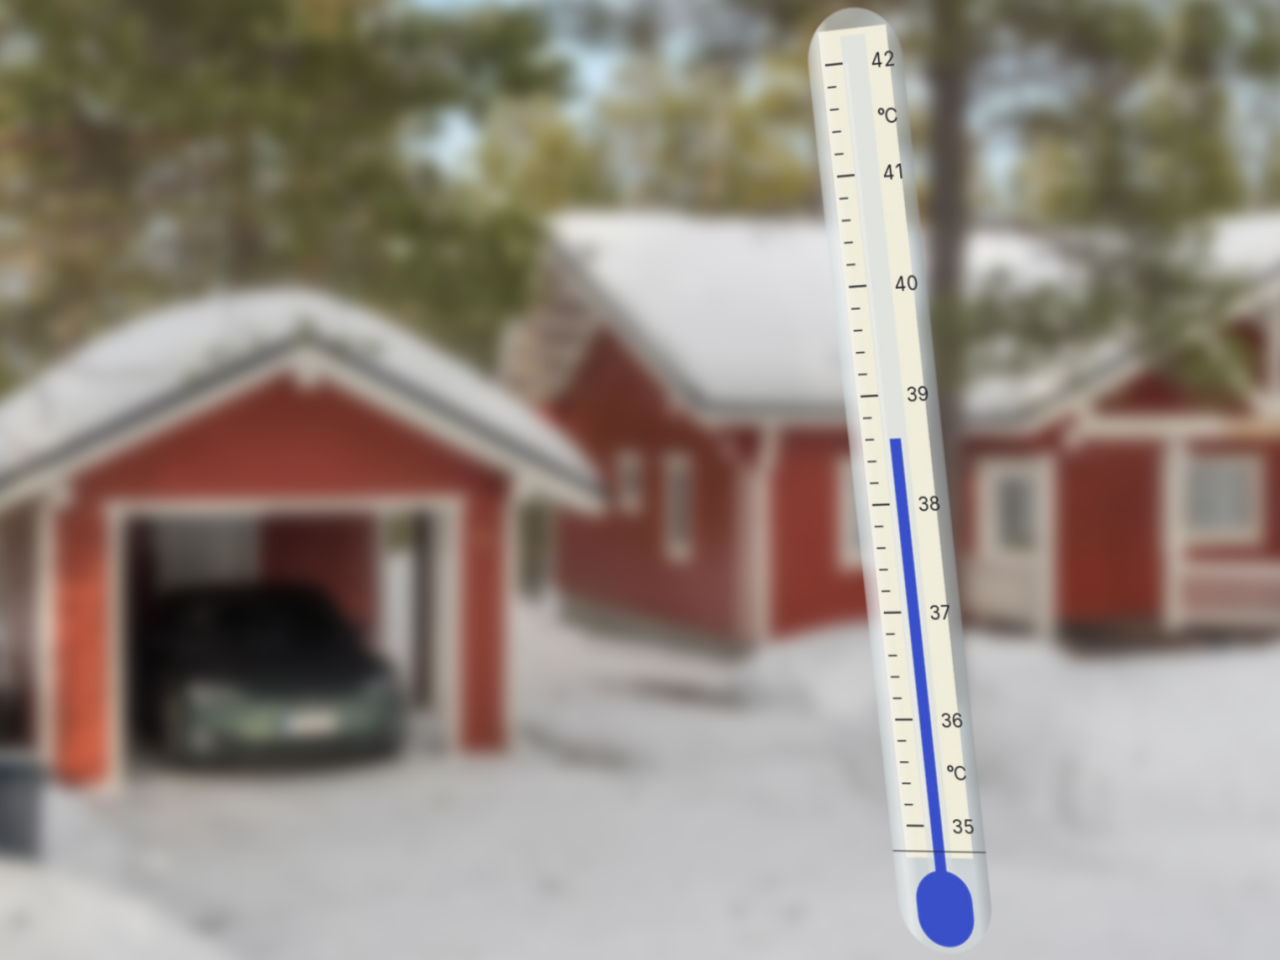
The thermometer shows 38.6 °C
